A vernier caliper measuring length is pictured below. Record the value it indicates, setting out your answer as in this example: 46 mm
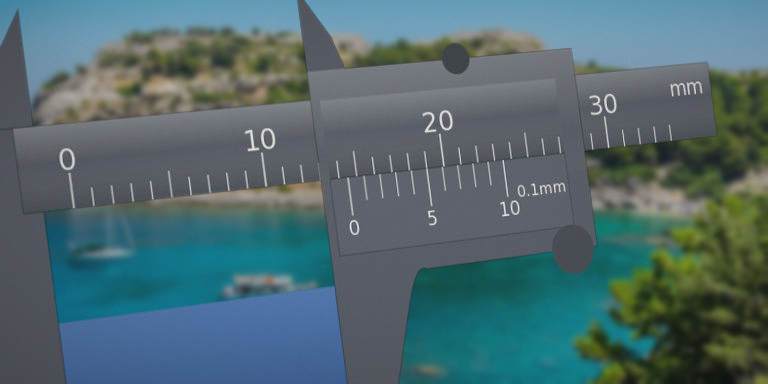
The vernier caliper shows 14.5 mm
